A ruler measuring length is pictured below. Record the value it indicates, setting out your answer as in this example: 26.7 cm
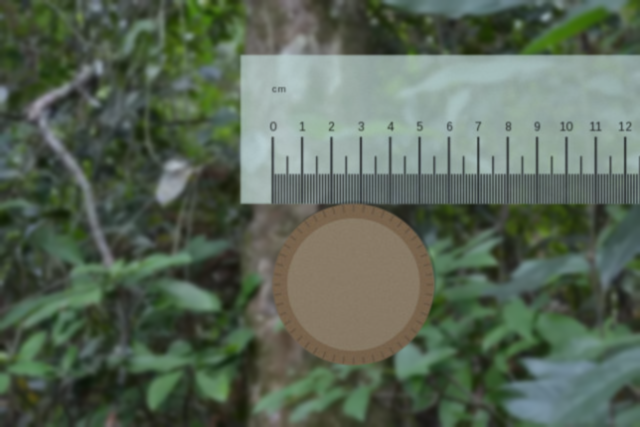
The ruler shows 5.5 cm
